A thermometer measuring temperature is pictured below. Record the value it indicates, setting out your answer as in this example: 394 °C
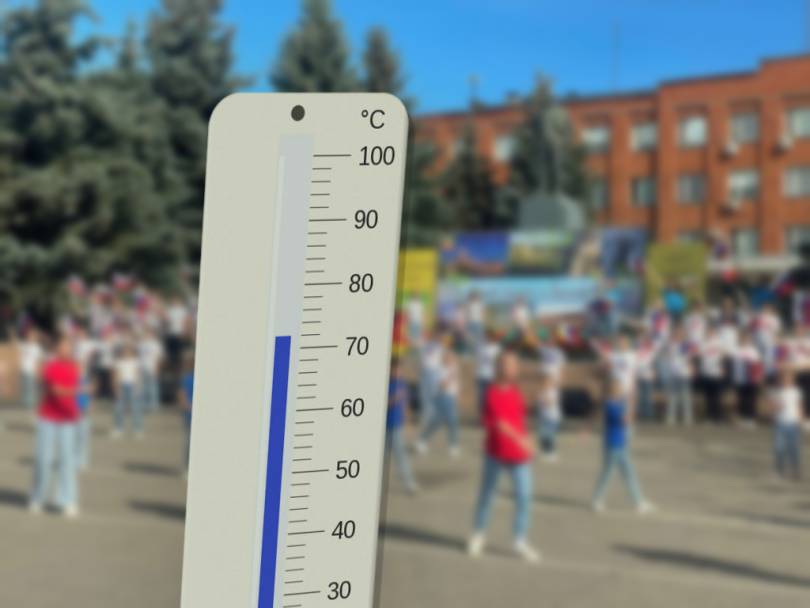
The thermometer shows 72 °C
